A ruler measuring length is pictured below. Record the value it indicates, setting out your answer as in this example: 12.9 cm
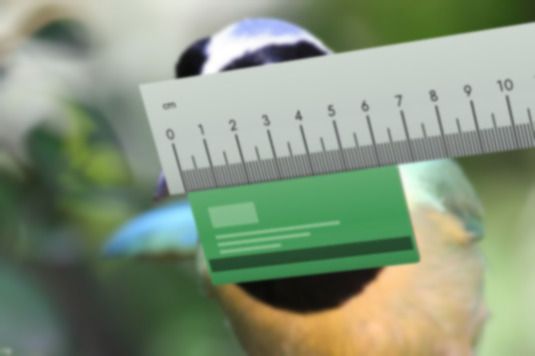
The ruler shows 6.5 cm
